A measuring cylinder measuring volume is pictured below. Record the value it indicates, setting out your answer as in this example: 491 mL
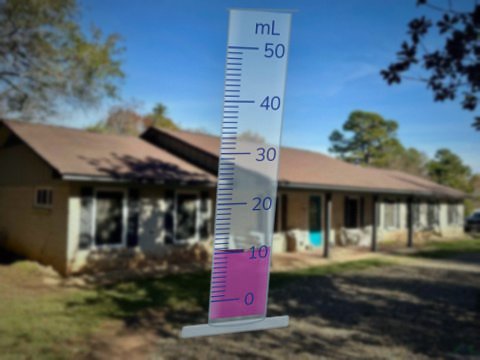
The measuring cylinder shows 10 mL
